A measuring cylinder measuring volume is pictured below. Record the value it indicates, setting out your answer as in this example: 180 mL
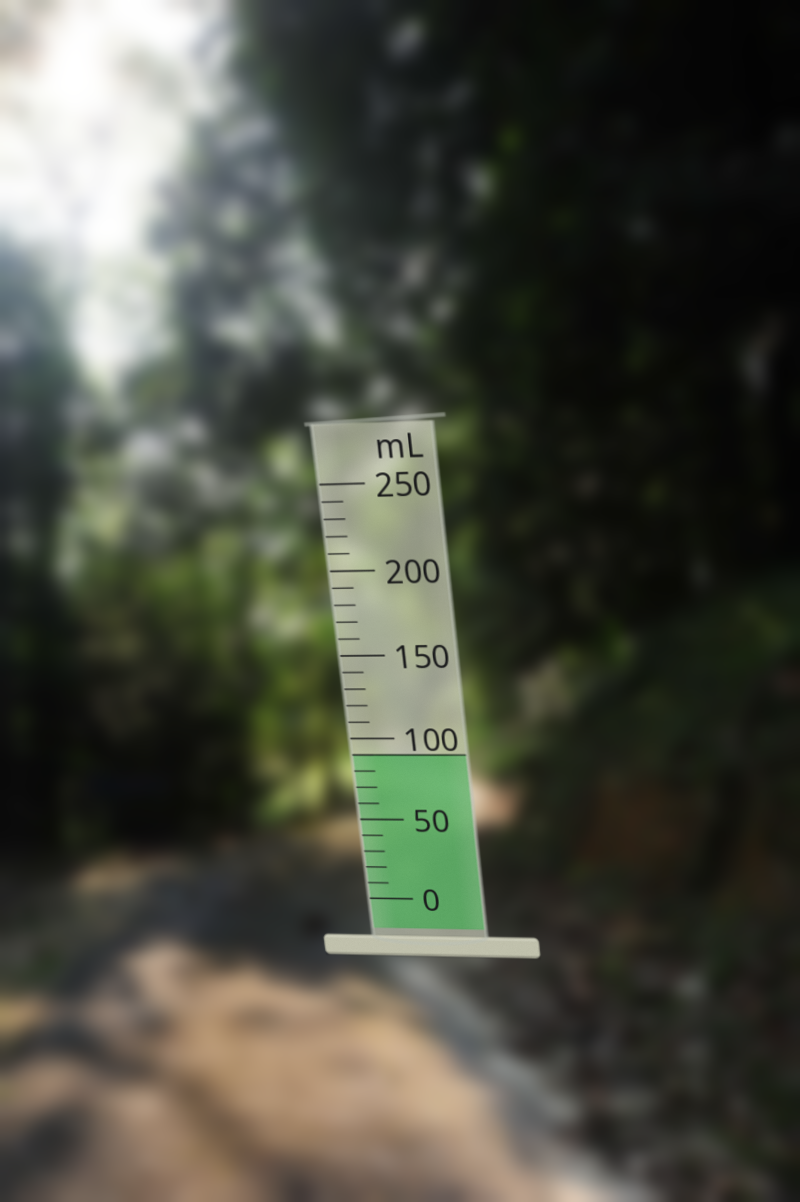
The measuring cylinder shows 90 mL
